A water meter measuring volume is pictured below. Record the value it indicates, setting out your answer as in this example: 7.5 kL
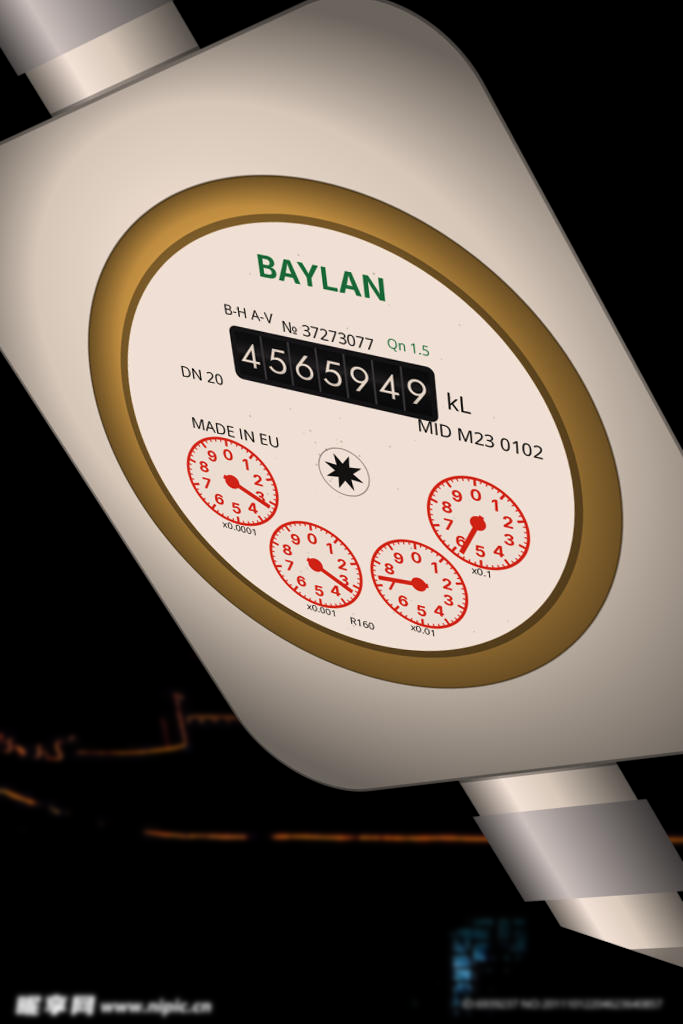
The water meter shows 4565949.5733 kL
